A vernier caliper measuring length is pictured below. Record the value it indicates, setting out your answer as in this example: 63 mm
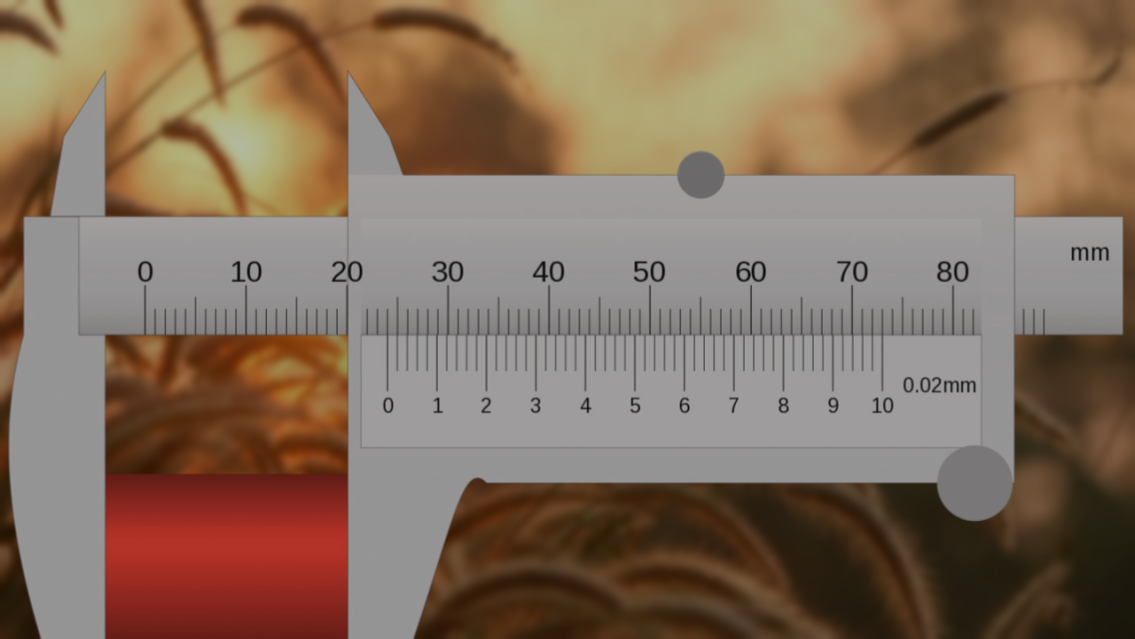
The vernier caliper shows 24.0 mm
